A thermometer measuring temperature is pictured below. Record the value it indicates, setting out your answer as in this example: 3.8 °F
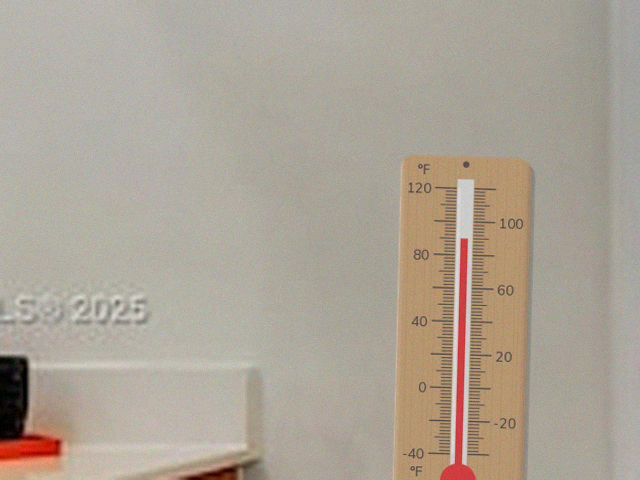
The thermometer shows 90 °F
